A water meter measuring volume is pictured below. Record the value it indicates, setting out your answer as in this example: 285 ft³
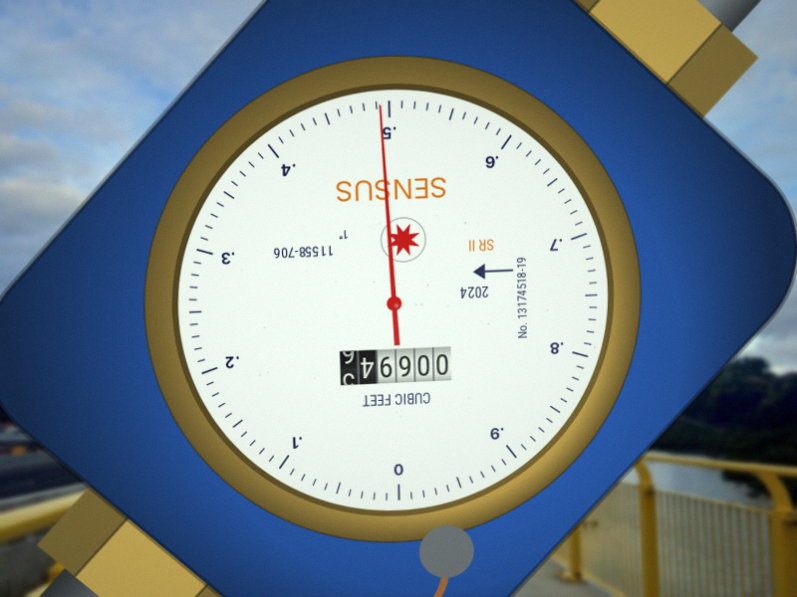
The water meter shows 6945.49 ft³
